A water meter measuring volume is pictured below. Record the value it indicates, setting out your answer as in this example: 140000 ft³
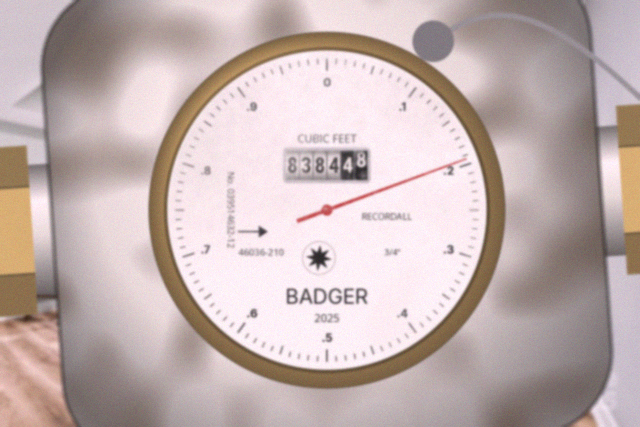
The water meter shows 838448.19 ft³
